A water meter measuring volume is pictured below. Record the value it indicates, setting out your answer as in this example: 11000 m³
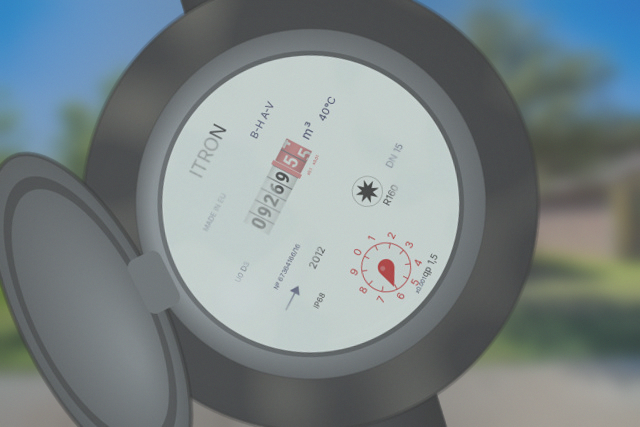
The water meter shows 9269.546 m³
